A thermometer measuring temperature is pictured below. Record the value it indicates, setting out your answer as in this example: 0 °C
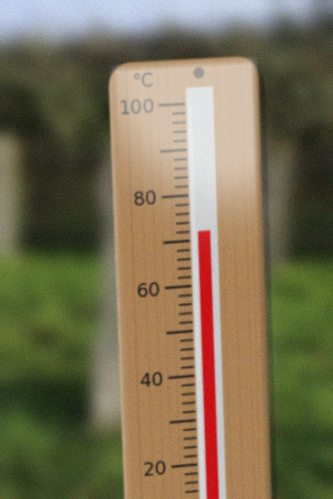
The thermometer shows 72 °C
